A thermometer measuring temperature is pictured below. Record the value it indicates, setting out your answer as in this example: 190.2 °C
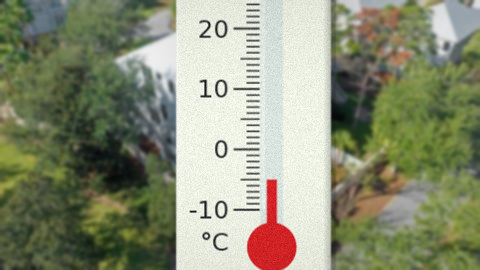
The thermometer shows -5 °C
